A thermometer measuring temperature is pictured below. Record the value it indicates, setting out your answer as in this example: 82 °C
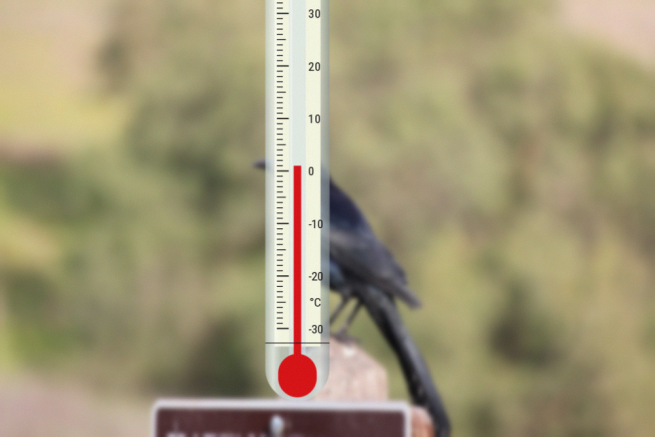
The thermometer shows 1 °C
